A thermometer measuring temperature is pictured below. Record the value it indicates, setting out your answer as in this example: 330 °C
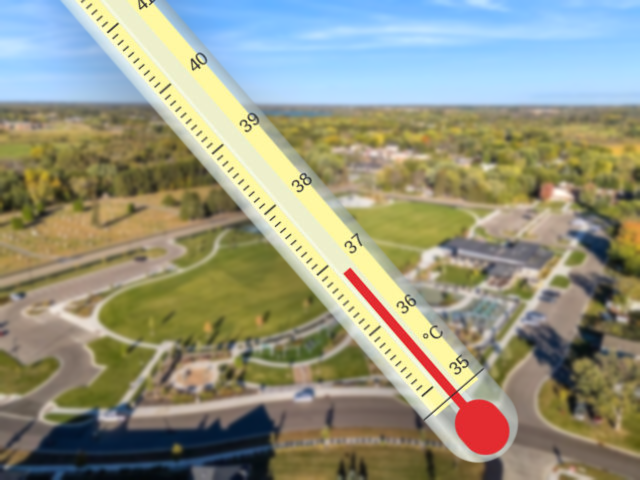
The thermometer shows 36.8 °C
